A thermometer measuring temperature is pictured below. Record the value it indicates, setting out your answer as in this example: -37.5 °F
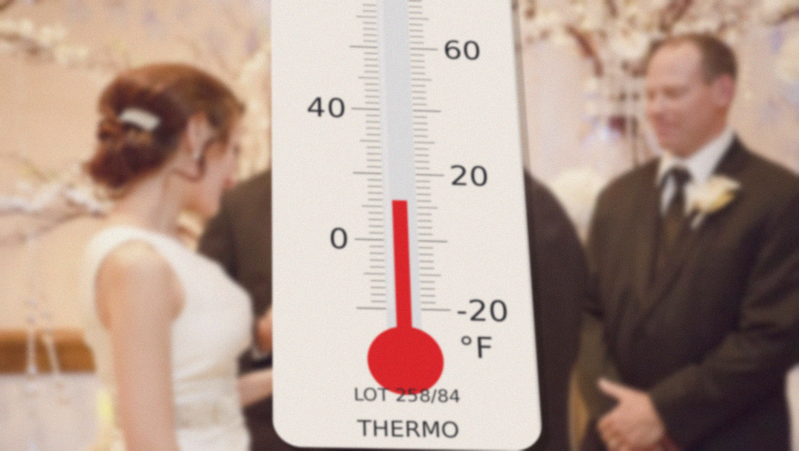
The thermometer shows 12 °F
